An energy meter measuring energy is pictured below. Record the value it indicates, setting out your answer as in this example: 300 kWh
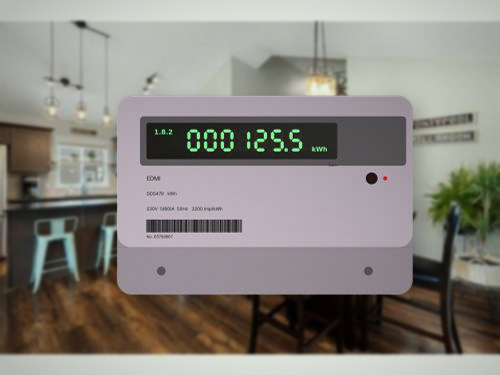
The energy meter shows 125.5 kWh
